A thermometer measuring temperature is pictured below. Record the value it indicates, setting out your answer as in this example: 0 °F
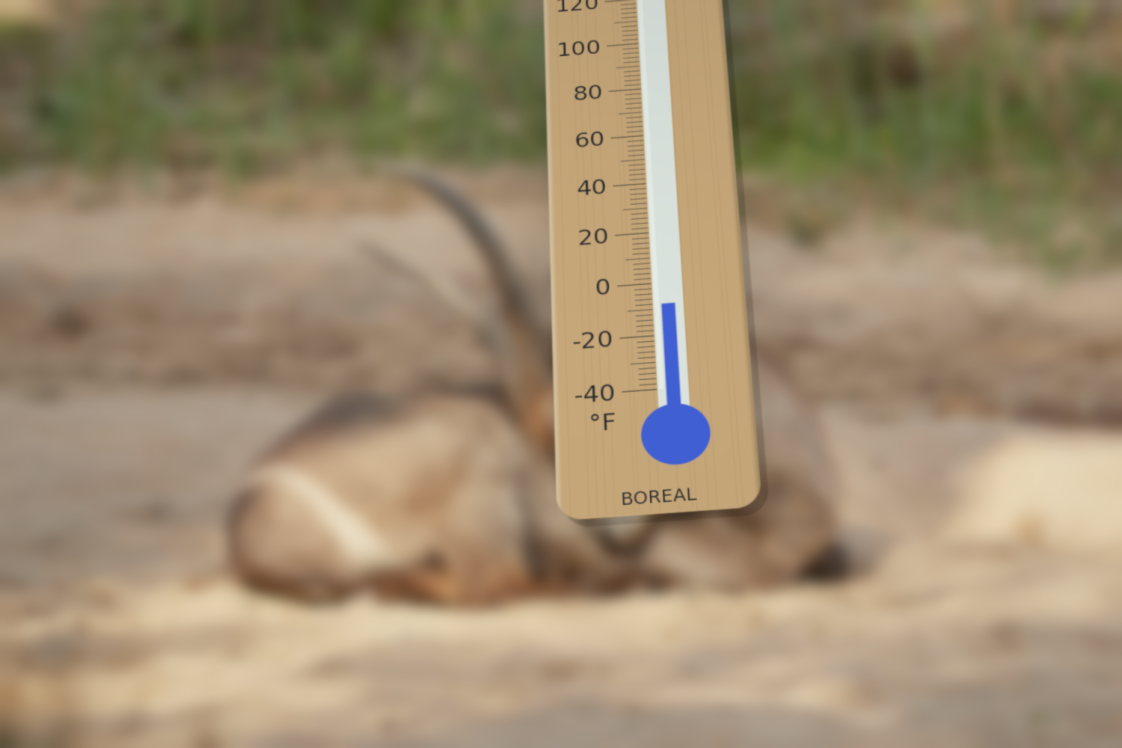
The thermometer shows -8 °F
